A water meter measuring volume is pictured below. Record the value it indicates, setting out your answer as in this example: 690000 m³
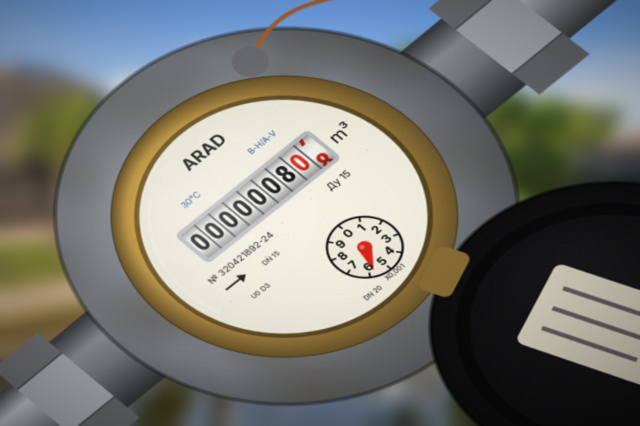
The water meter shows 8.075 m³
